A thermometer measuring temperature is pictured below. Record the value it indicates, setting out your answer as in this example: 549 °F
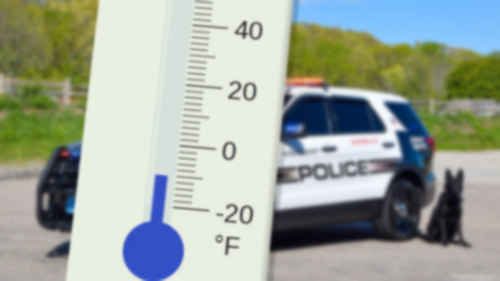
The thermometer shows -10 °F
